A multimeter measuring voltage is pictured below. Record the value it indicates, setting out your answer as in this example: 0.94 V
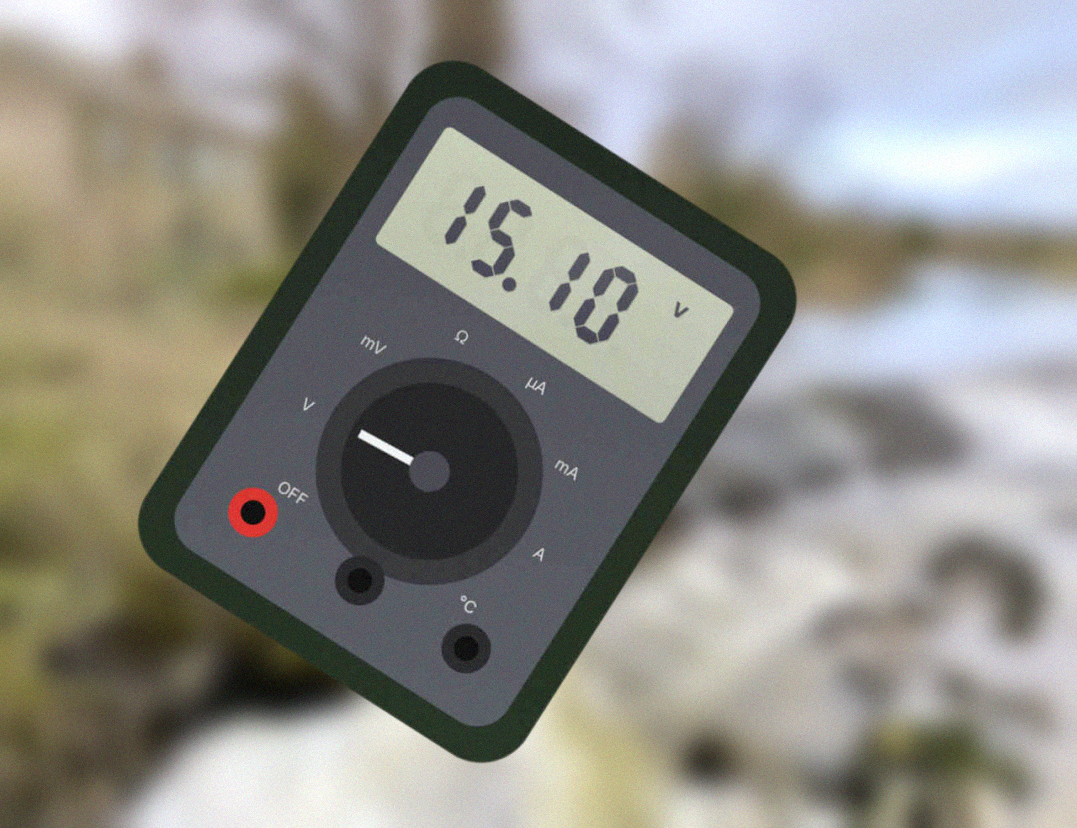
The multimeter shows 15.10 V
